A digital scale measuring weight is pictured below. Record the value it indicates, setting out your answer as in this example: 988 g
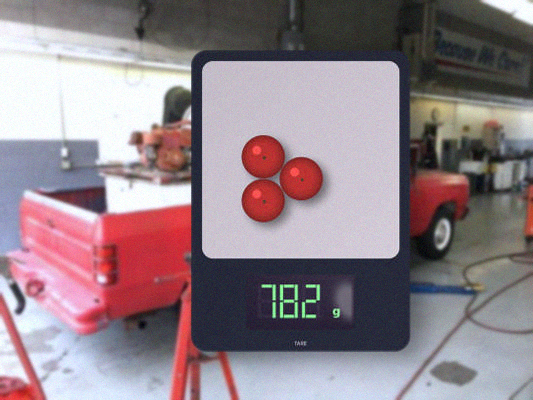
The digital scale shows 782 g
